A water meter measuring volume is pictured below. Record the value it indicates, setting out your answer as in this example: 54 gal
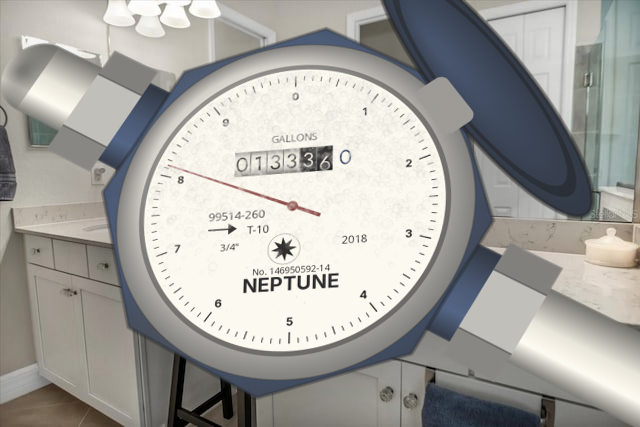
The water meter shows 133358.1 gal
